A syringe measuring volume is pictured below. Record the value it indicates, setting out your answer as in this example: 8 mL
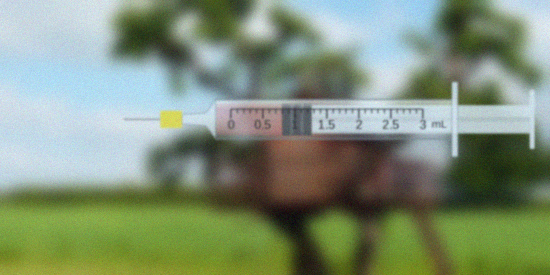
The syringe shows 0.8 mL
